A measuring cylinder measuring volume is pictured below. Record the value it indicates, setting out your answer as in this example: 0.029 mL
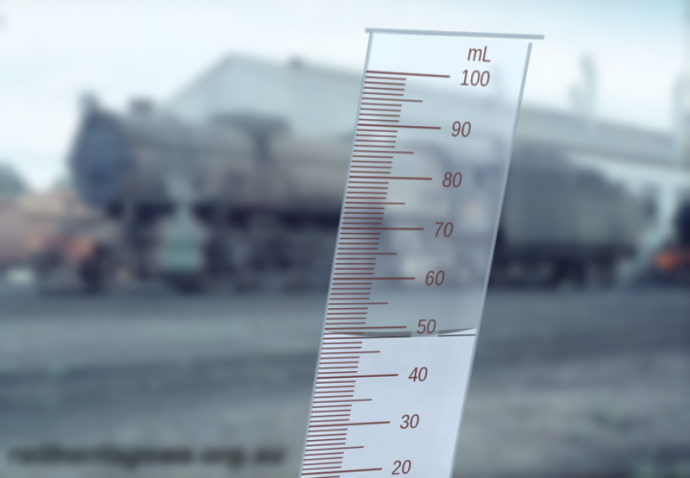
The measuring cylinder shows 48 mL
